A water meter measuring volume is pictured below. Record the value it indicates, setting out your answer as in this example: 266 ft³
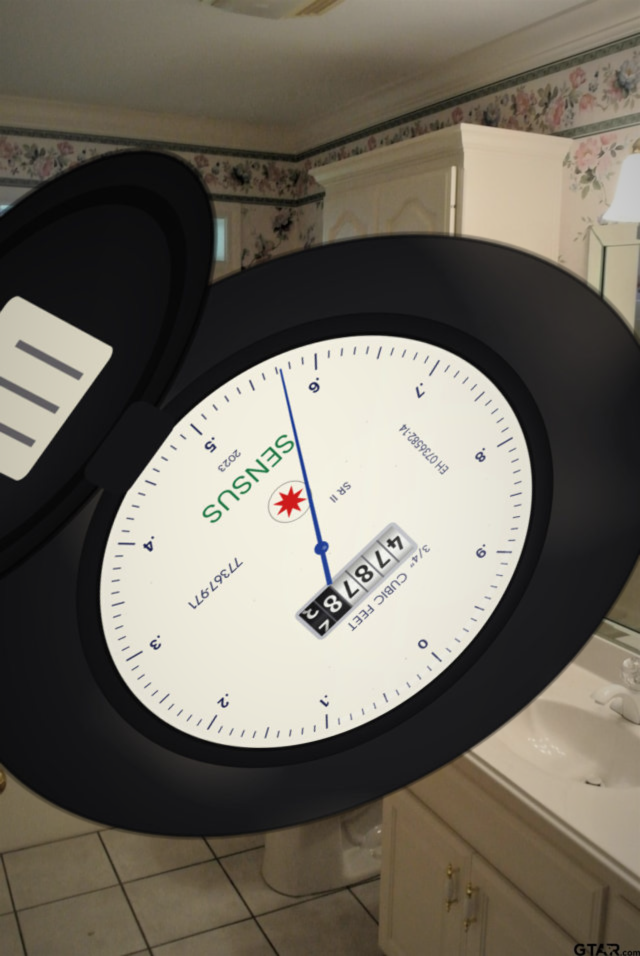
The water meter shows 478782.57 ft³
